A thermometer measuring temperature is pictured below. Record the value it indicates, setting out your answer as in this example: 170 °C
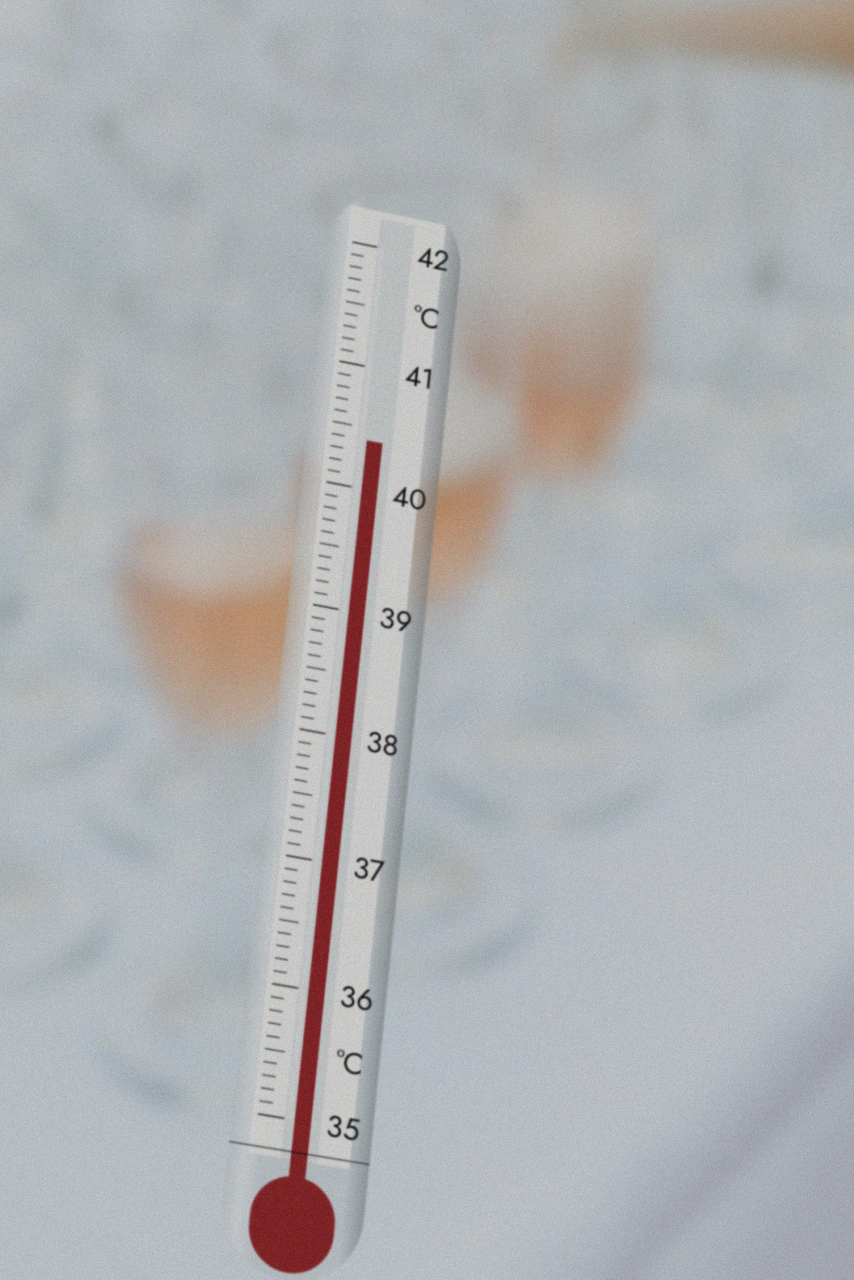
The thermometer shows 40.4 °C
